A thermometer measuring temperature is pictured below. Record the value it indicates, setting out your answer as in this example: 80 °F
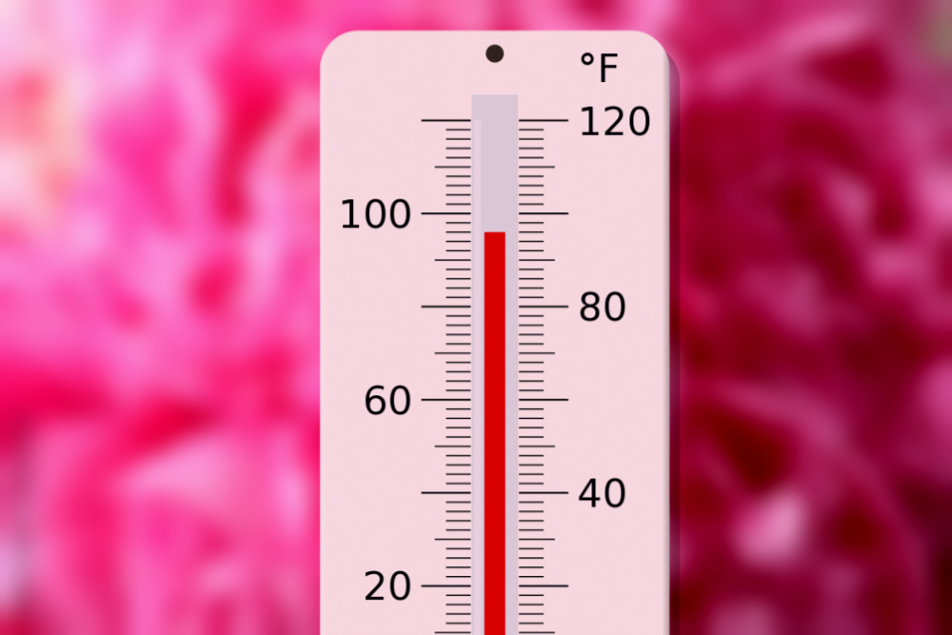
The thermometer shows 96 °F
